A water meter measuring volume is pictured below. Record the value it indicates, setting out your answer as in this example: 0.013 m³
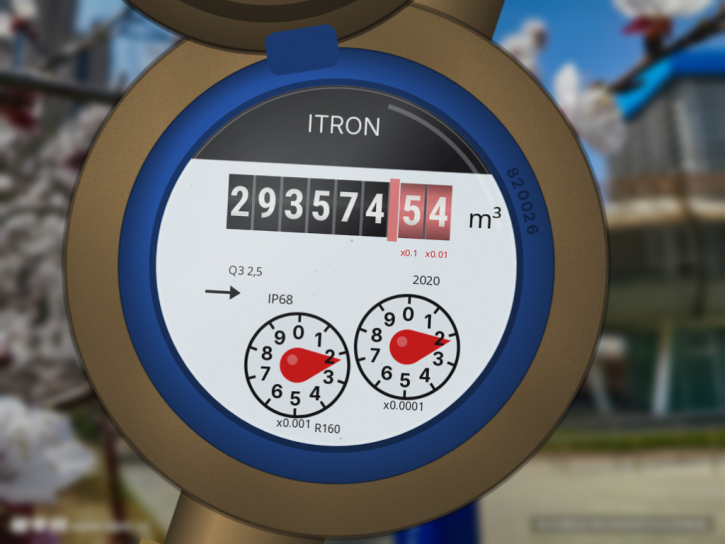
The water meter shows 293574.5422 m³
